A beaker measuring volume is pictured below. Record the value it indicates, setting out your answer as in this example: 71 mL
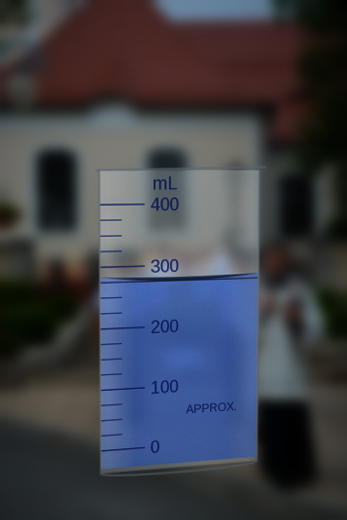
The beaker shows 275 mL
